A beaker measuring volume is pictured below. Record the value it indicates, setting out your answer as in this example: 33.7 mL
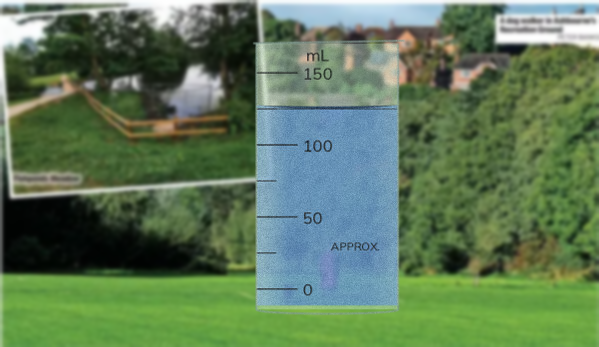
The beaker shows 125 mL
